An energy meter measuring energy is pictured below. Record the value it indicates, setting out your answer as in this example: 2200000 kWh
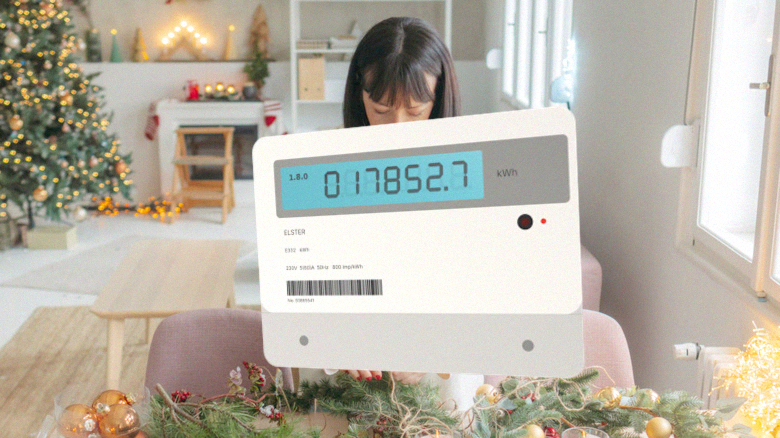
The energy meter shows 17852.7 kWh
